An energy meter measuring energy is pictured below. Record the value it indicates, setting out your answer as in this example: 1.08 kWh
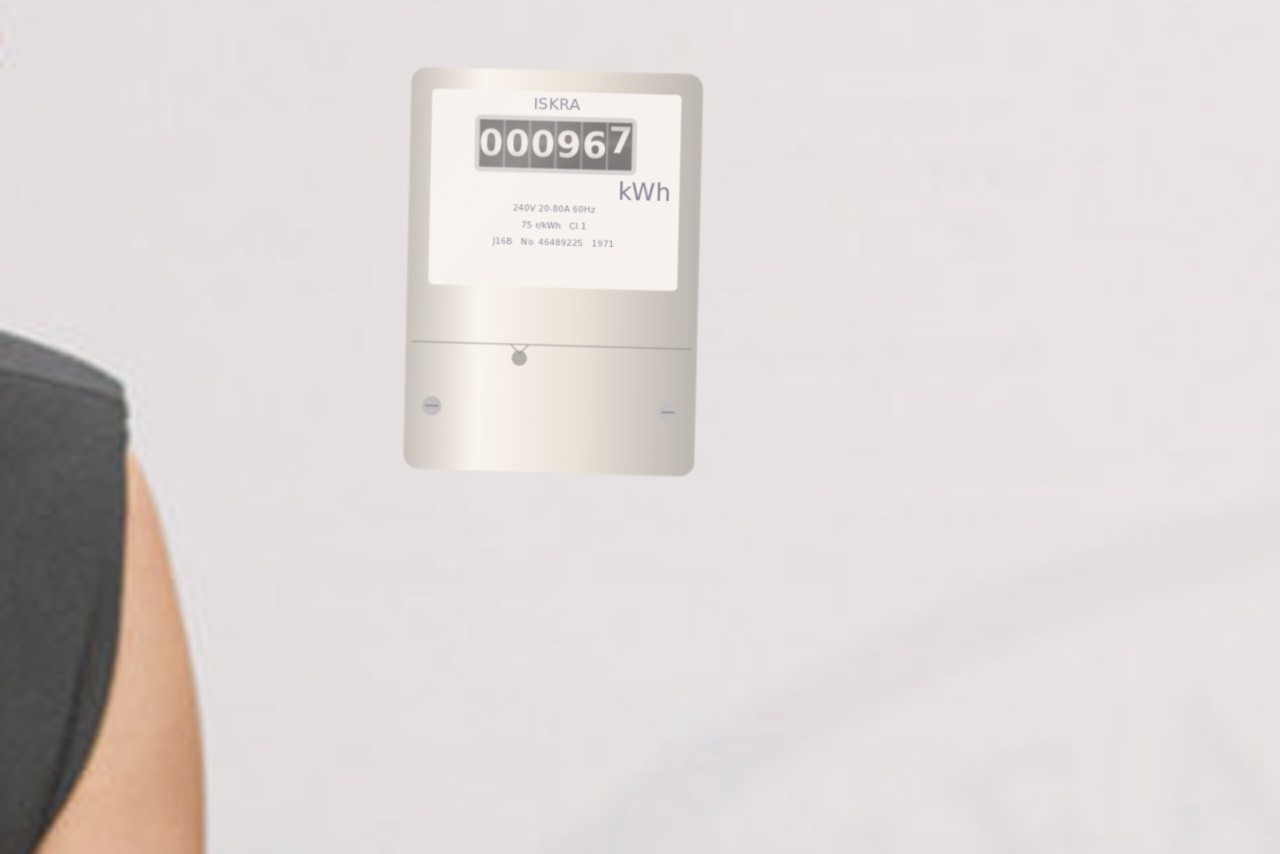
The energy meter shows 967 kWh
